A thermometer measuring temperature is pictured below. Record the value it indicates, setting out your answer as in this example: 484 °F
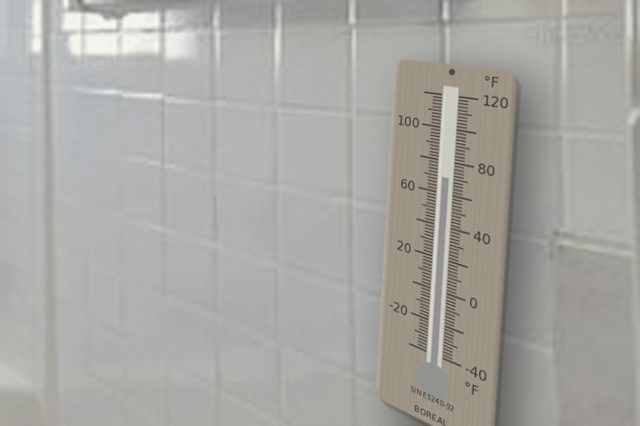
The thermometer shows 70 °F
